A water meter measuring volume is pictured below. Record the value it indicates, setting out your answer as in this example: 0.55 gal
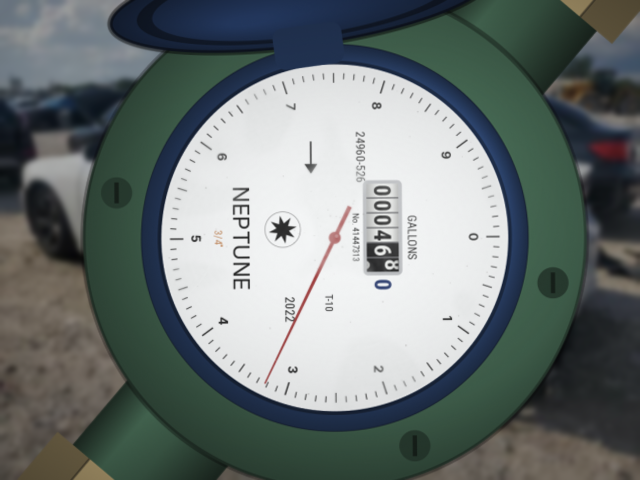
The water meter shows 4683.2 gal
